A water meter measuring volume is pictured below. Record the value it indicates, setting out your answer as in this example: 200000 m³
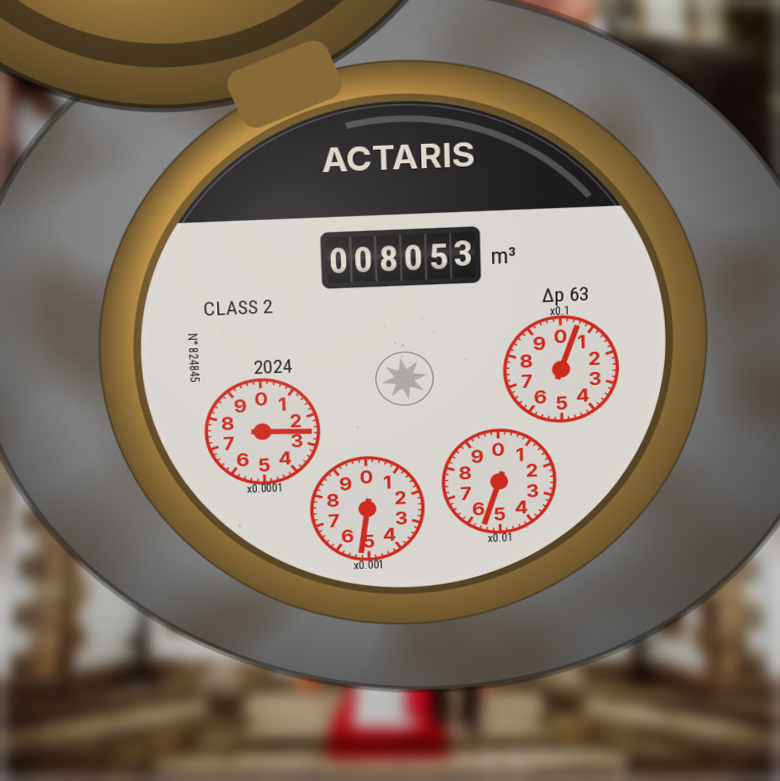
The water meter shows 8053.0552 m³
